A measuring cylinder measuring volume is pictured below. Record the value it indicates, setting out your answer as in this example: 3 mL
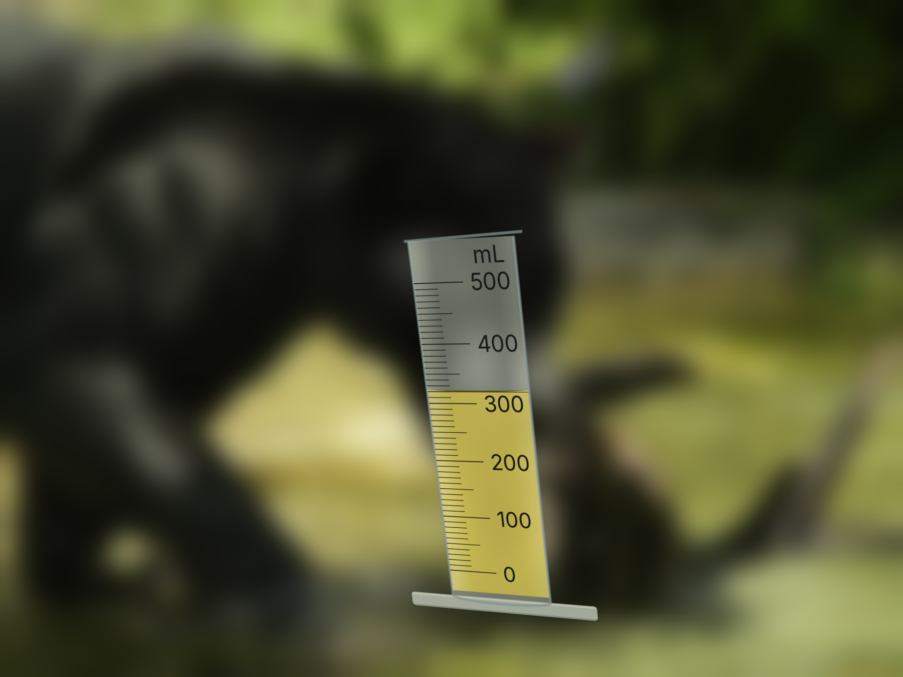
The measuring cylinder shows 320 mL
